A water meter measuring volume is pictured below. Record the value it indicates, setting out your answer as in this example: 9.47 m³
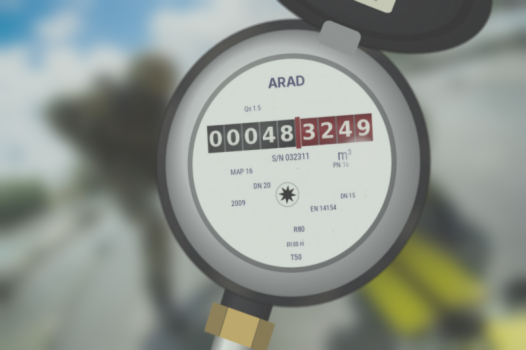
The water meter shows 48.3249 m³
